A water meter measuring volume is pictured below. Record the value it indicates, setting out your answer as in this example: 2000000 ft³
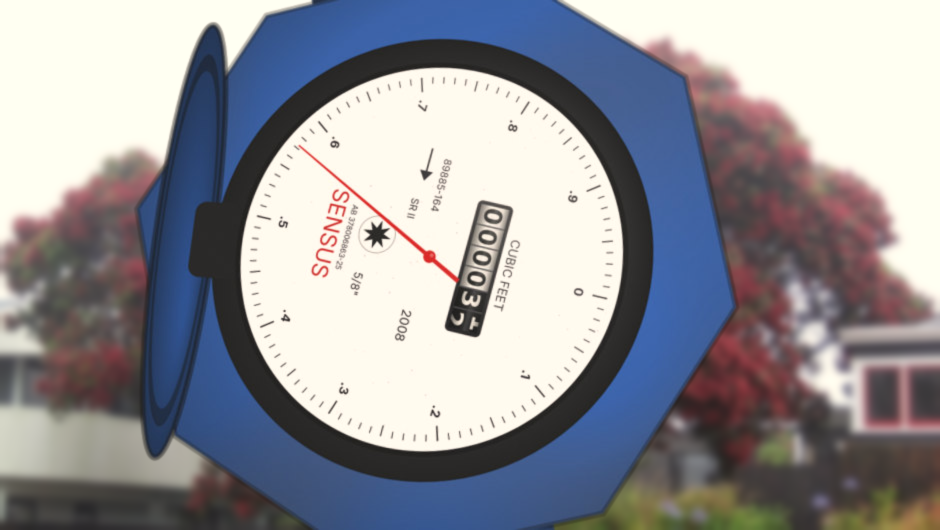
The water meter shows 31.57 ft³
